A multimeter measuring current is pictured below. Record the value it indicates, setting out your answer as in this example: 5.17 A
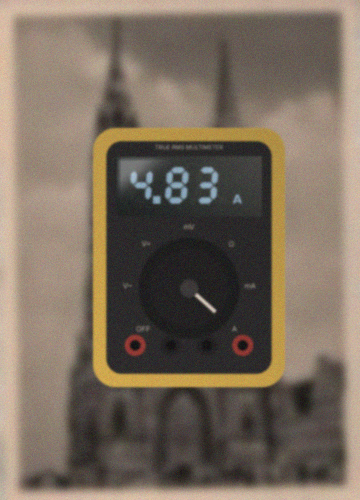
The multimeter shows 4.83 A
